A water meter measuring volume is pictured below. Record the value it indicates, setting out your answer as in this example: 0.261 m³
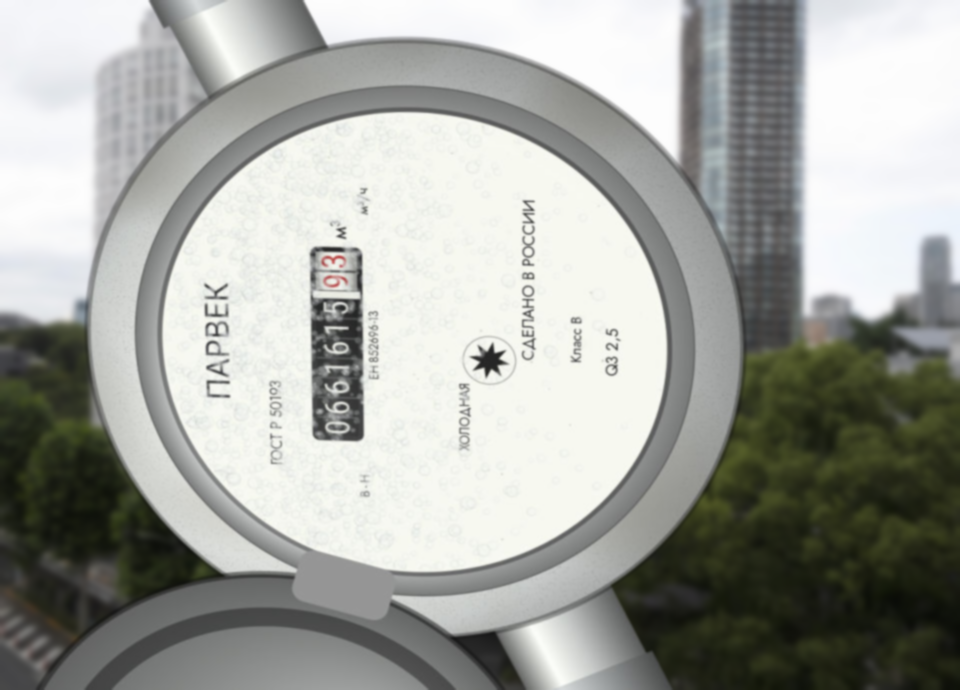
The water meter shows 661615.93 m³
